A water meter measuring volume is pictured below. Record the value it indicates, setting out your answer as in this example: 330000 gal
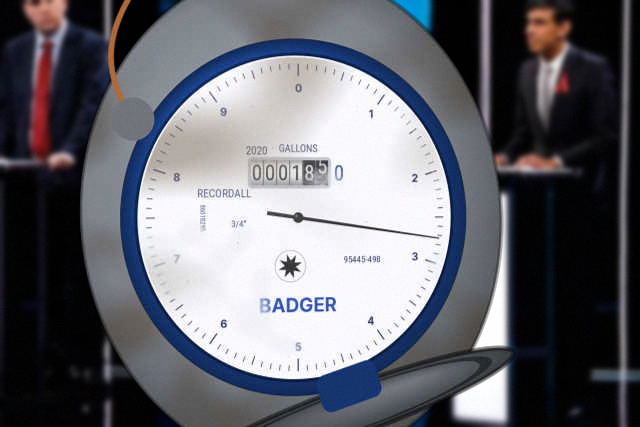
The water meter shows 1852.7 gal
